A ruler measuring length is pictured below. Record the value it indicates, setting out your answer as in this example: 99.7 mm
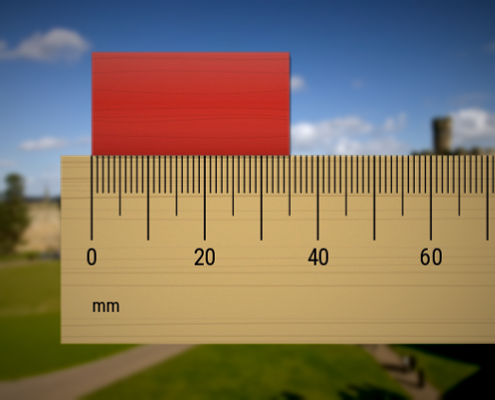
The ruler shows 35 mm
